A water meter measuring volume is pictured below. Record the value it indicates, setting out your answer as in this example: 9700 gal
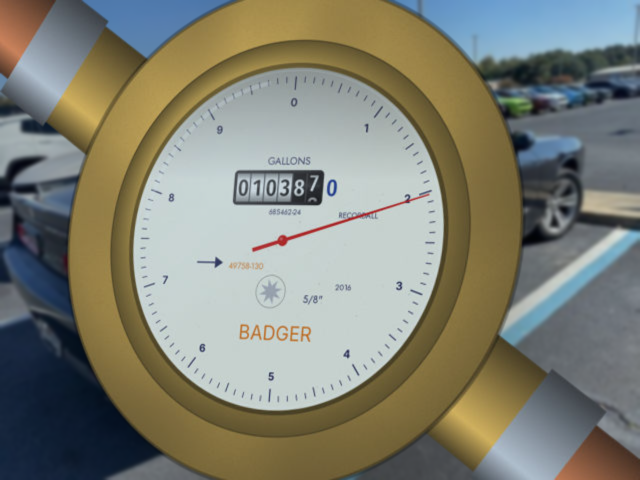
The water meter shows 103872.0 gal
